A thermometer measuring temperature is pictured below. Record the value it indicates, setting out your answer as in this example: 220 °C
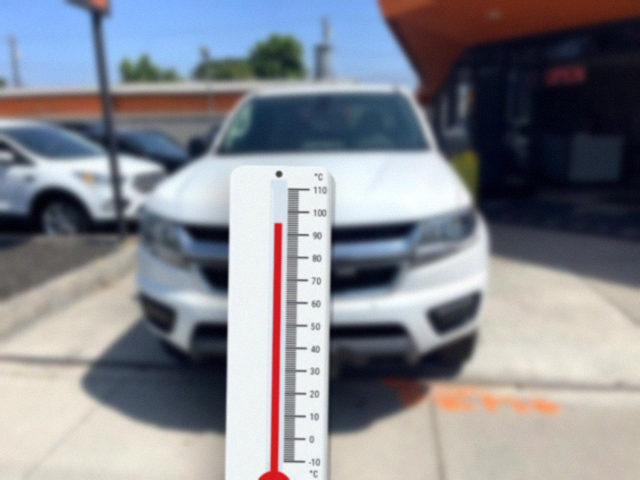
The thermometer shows 95 °C
